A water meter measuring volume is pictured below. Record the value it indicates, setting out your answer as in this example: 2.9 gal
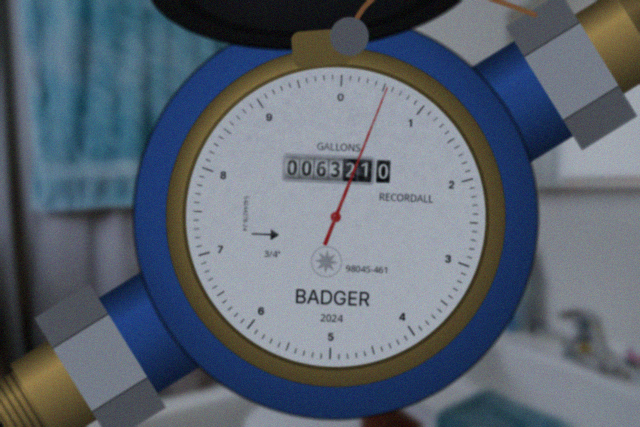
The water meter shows 63210.5 gal
